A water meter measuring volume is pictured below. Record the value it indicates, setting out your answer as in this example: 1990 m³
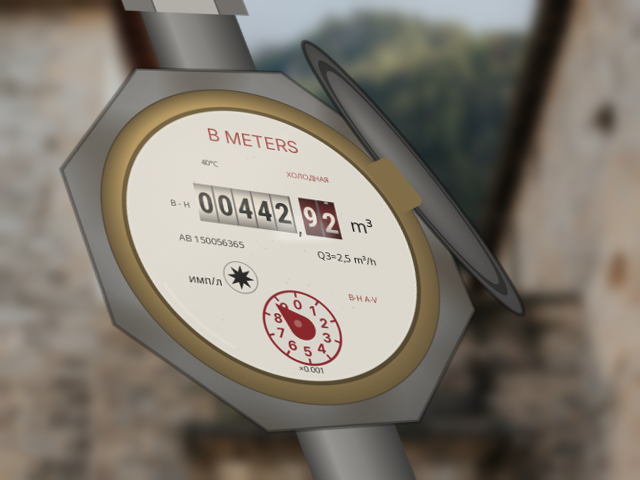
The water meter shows 442.918 m³
